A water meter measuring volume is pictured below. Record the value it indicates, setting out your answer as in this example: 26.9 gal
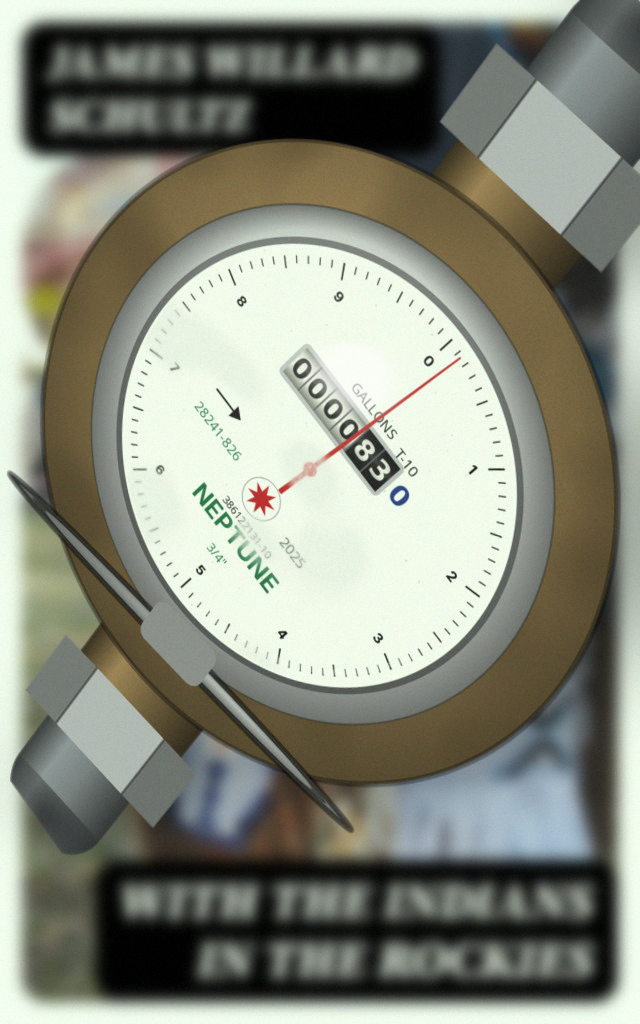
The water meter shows 830.1 gal
